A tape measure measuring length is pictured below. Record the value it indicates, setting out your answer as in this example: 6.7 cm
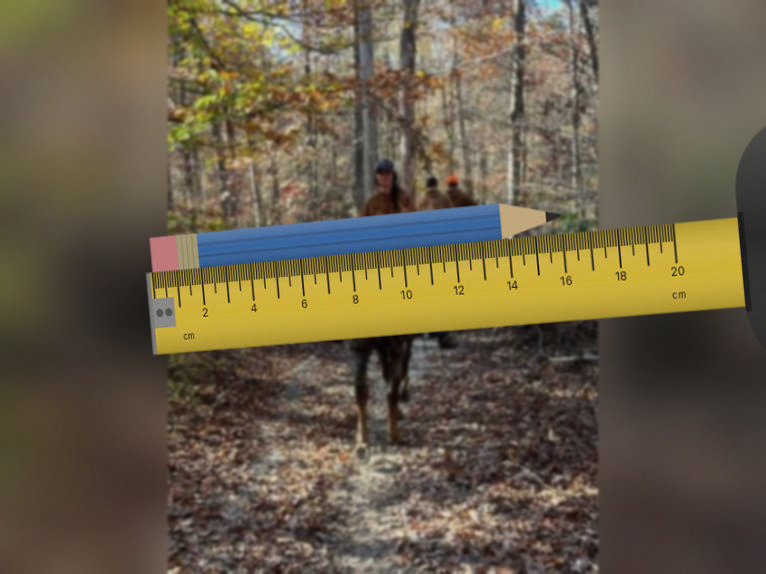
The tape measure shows 16 cm
